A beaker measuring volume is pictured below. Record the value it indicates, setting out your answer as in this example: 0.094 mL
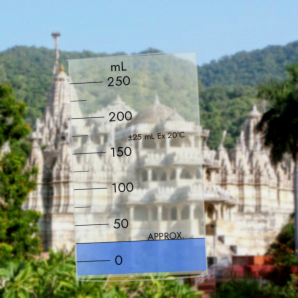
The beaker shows 25 mL
